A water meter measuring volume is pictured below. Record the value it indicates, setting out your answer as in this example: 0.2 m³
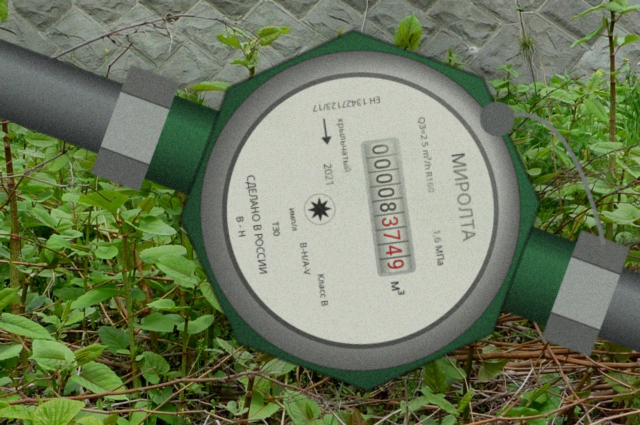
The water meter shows 8.3749 m³
